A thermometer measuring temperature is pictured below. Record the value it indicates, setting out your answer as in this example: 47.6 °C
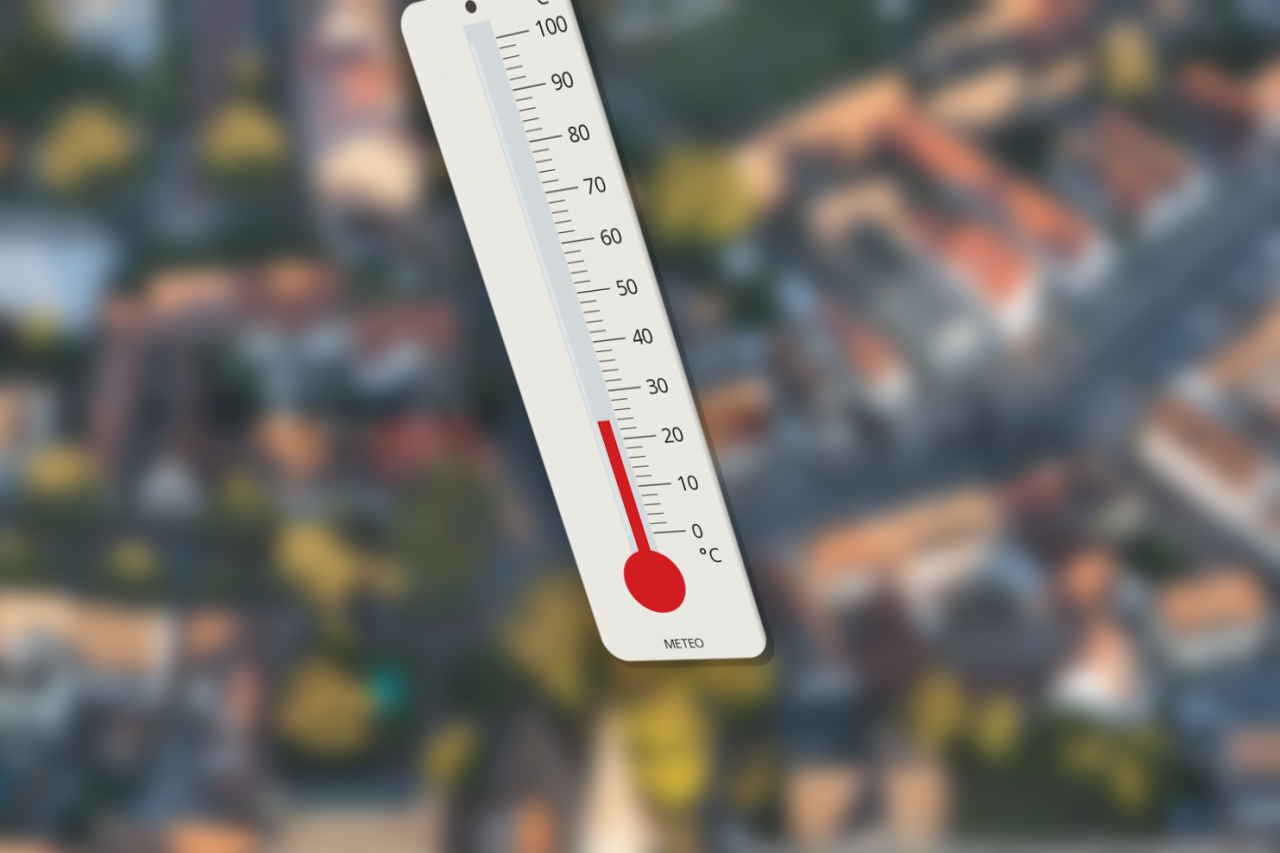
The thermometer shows 24 °C
